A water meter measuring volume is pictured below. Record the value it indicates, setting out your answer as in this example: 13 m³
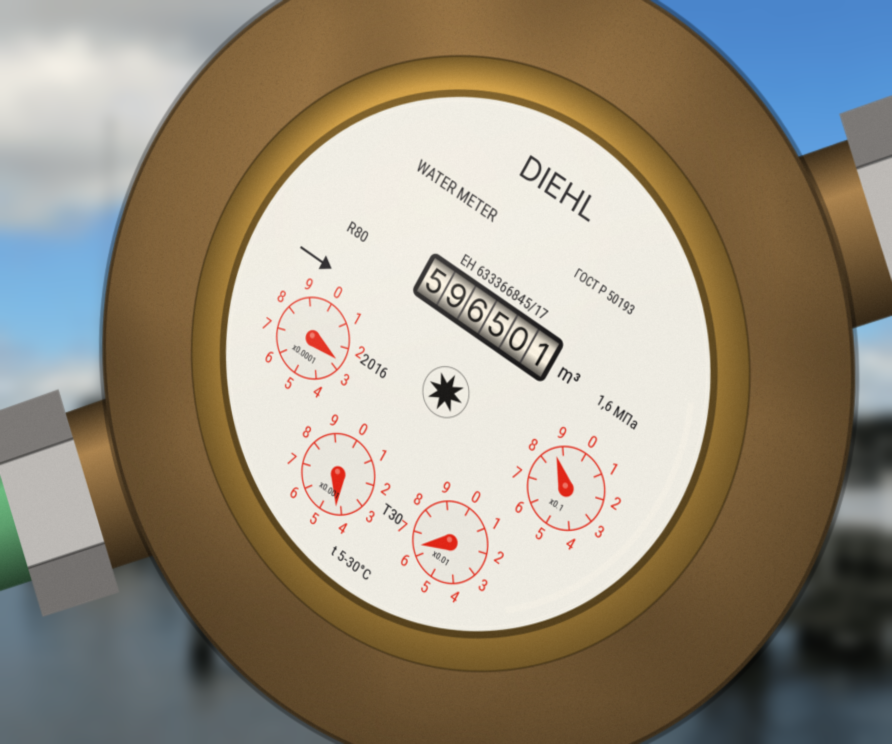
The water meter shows 596501.8642 m³
